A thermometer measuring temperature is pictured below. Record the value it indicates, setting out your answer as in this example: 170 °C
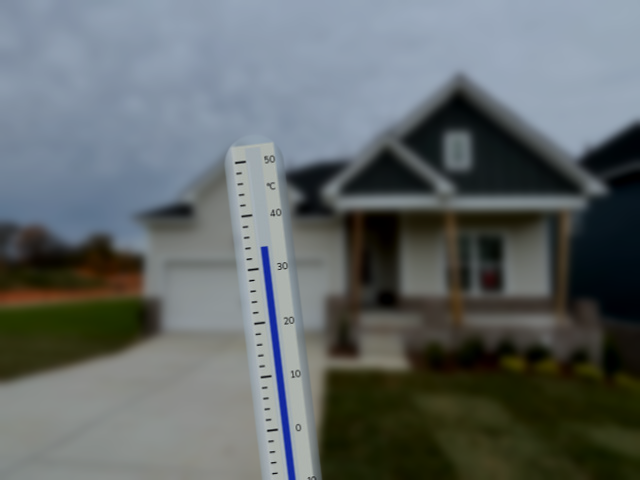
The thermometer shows 34 °C
